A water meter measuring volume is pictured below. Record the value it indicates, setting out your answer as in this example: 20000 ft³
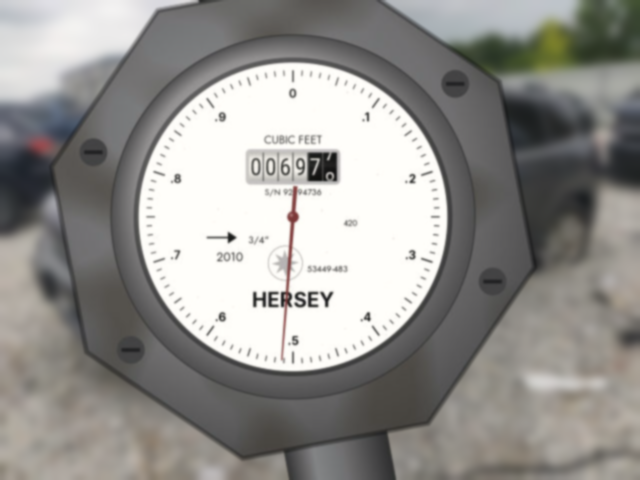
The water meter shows 6977.51 ft³
